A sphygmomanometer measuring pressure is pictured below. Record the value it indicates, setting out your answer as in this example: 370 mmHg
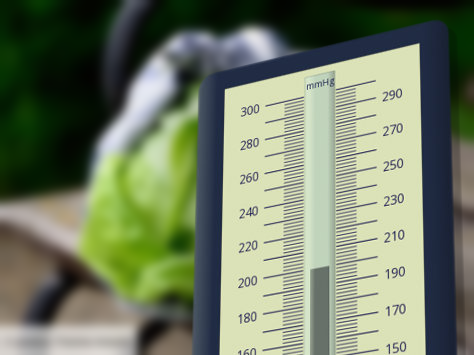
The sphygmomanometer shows 200 mmHg
